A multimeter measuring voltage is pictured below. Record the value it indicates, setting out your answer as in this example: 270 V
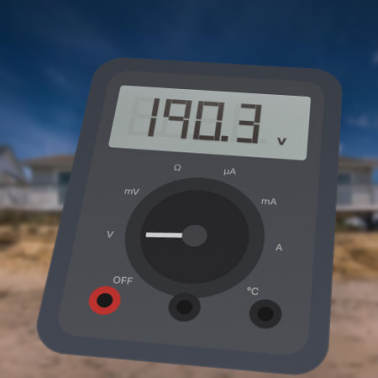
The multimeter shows 190.3 V
